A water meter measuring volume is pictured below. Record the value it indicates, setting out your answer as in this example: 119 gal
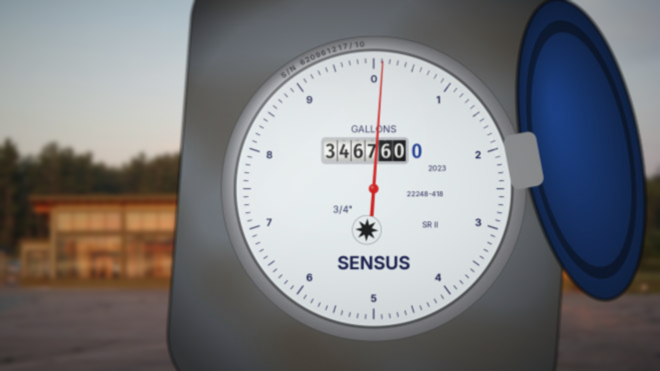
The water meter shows 3467600.1 gal
